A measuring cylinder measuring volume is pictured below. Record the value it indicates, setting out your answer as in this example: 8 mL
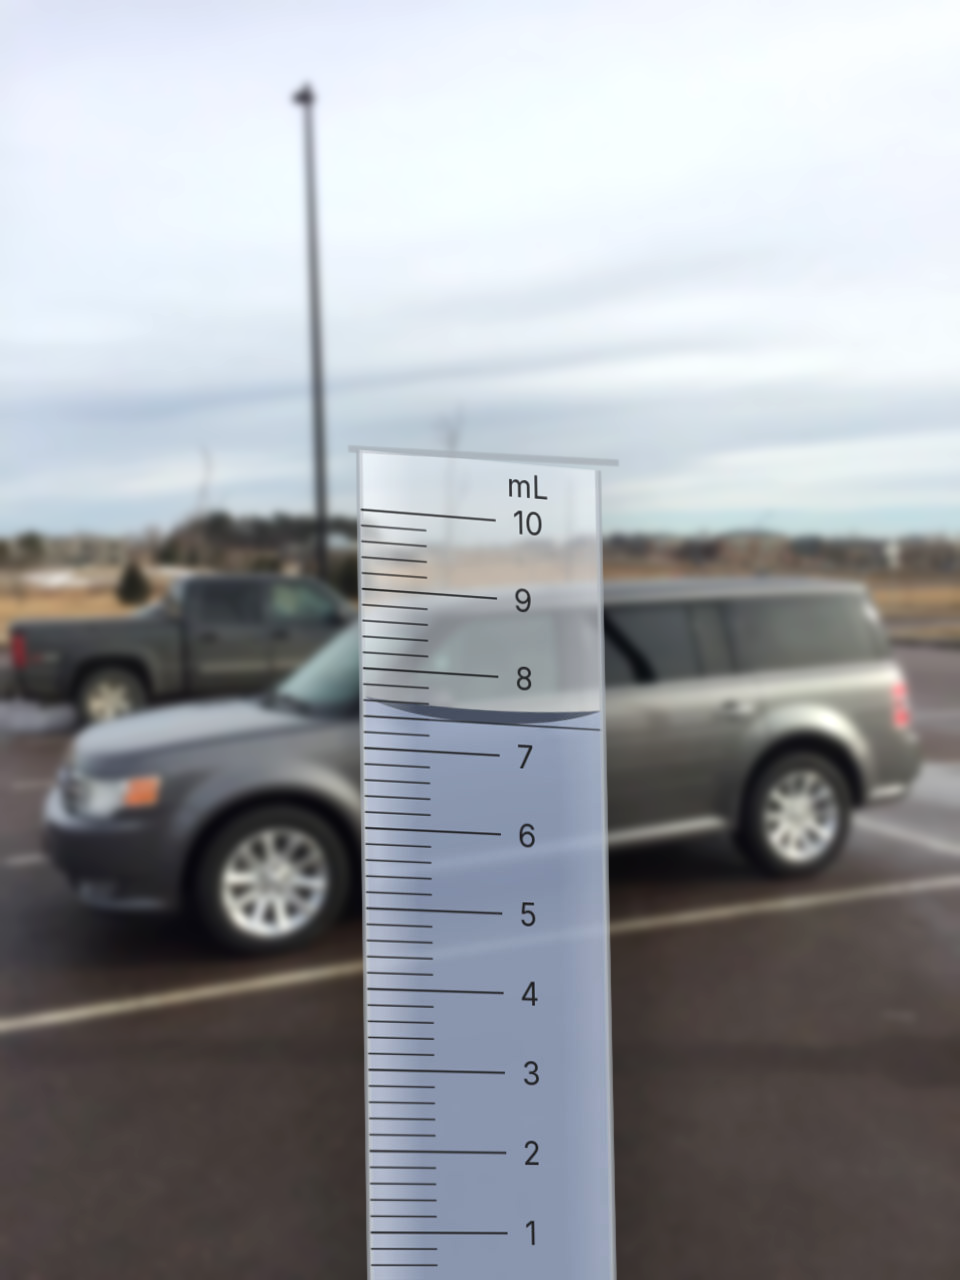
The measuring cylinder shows 7.4 mL
